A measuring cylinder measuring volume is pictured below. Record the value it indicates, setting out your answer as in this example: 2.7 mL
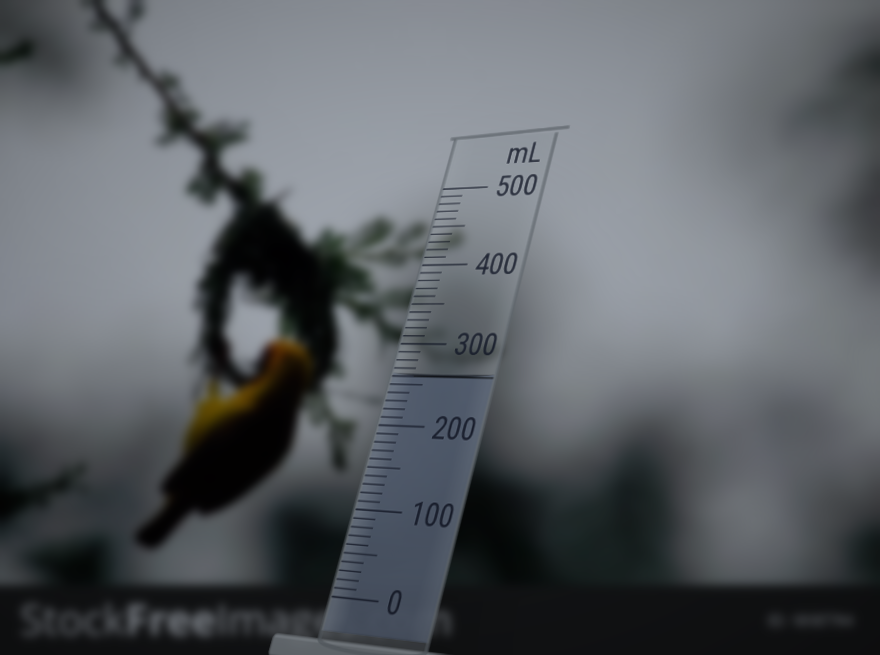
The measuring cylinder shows 260 mL
